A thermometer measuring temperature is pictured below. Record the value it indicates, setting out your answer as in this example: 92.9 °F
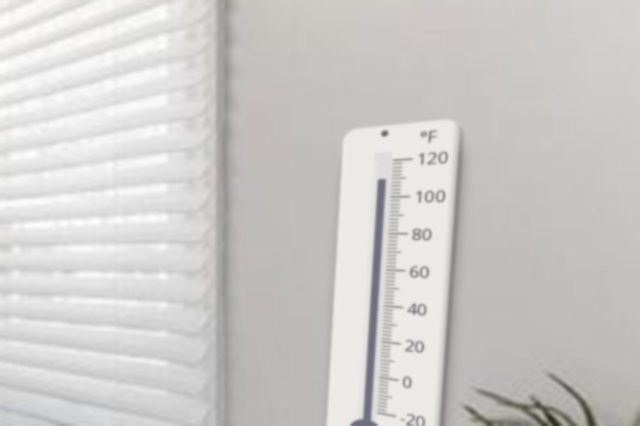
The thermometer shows 110 °F
